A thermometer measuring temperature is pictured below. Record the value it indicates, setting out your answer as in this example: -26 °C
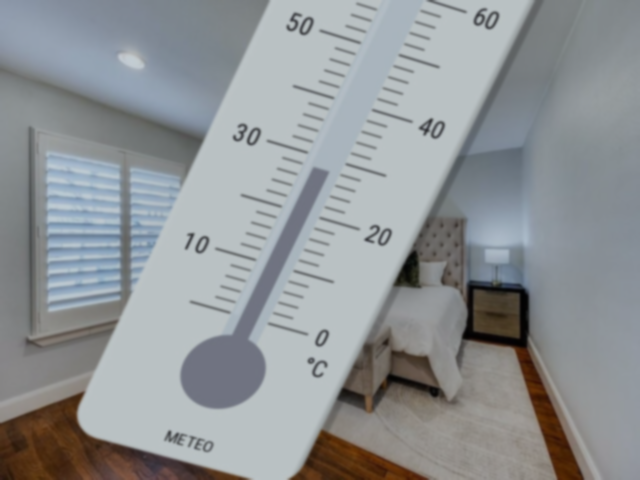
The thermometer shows 28 °C
